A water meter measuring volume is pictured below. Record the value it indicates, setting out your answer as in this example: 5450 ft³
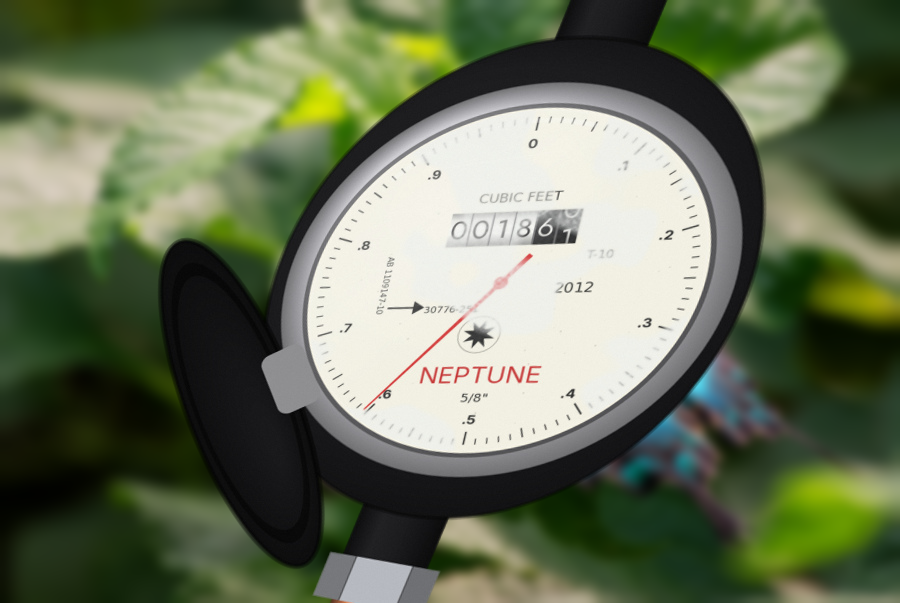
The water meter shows 1860.60 ft³
